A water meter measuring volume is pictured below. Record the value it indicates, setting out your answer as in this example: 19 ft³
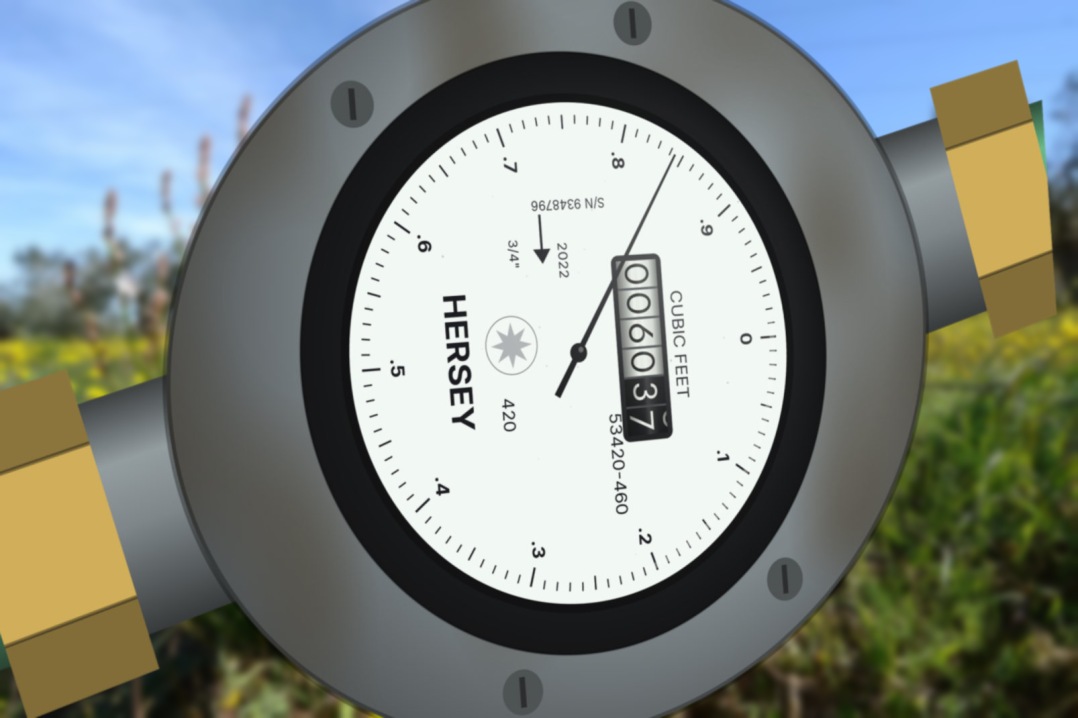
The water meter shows 6036.84 ft³
